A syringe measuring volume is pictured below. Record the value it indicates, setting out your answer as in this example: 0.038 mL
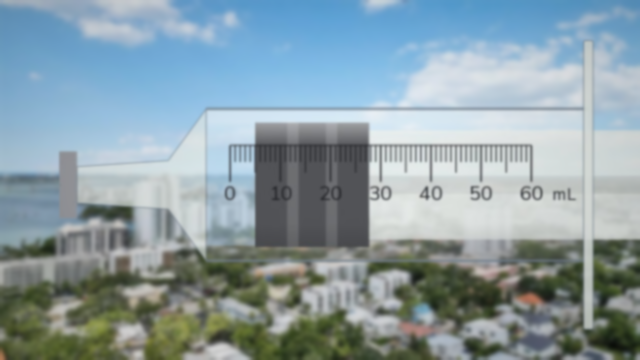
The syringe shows 5 mL
